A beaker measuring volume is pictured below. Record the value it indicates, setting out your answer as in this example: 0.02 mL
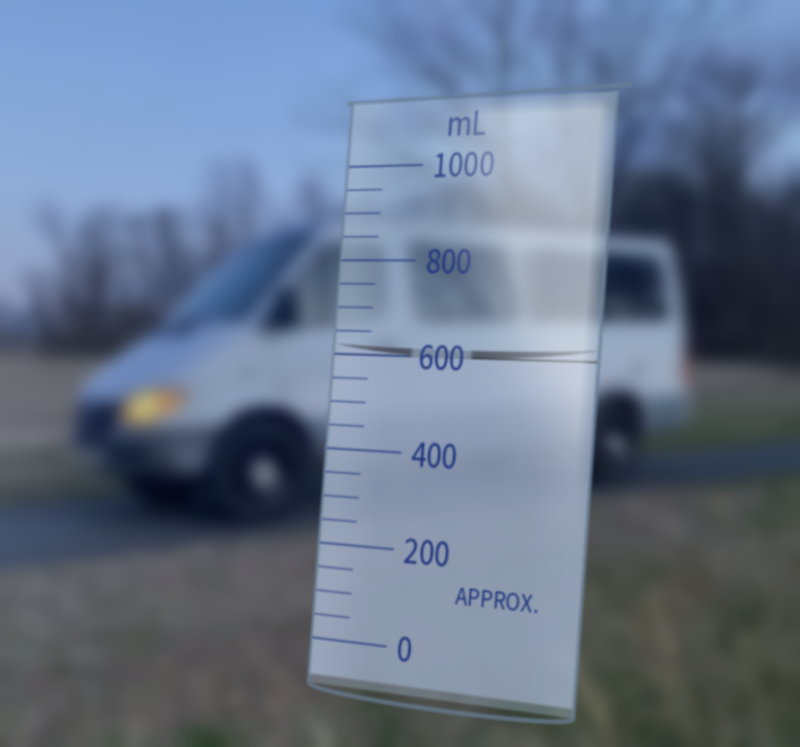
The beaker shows 600 mL
